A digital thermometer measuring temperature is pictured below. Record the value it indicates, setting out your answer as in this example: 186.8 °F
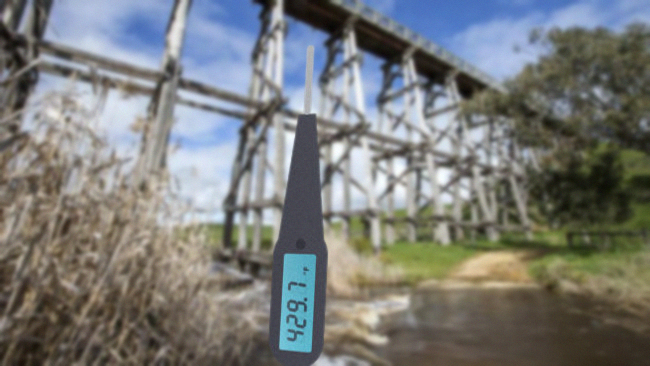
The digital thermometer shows 429.7 °F
